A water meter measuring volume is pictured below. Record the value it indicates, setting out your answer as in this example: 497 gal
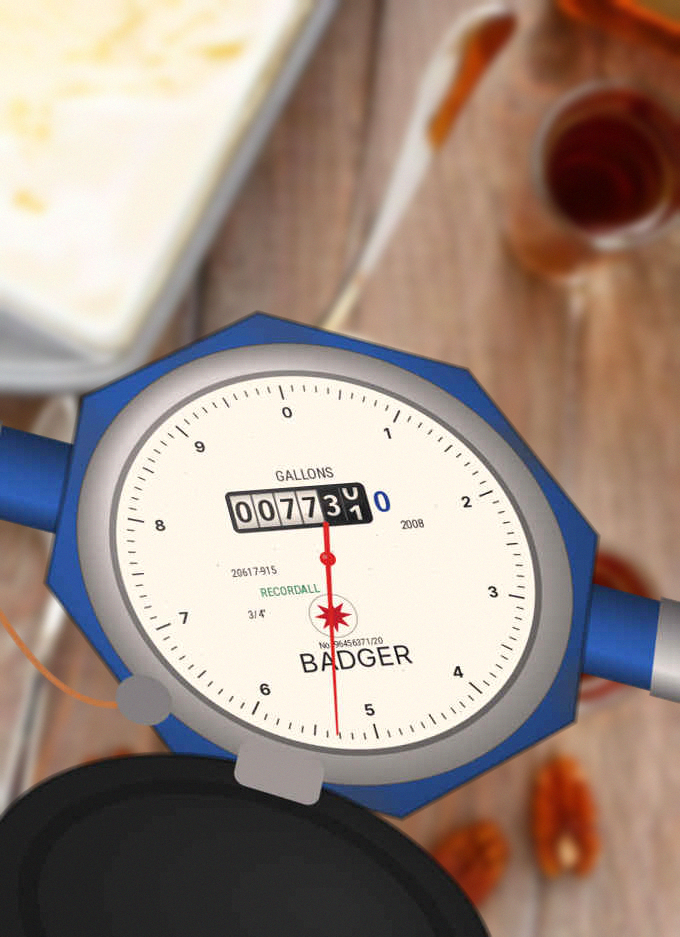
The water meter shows 77305.3 gal
